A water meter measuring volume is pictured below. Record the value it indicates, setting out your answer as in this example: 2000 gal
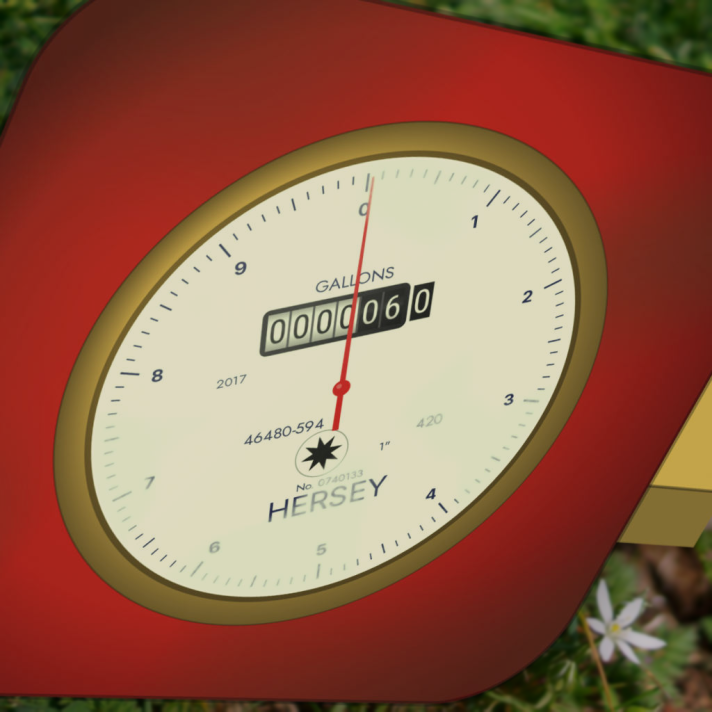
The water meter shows 60.0 gal
